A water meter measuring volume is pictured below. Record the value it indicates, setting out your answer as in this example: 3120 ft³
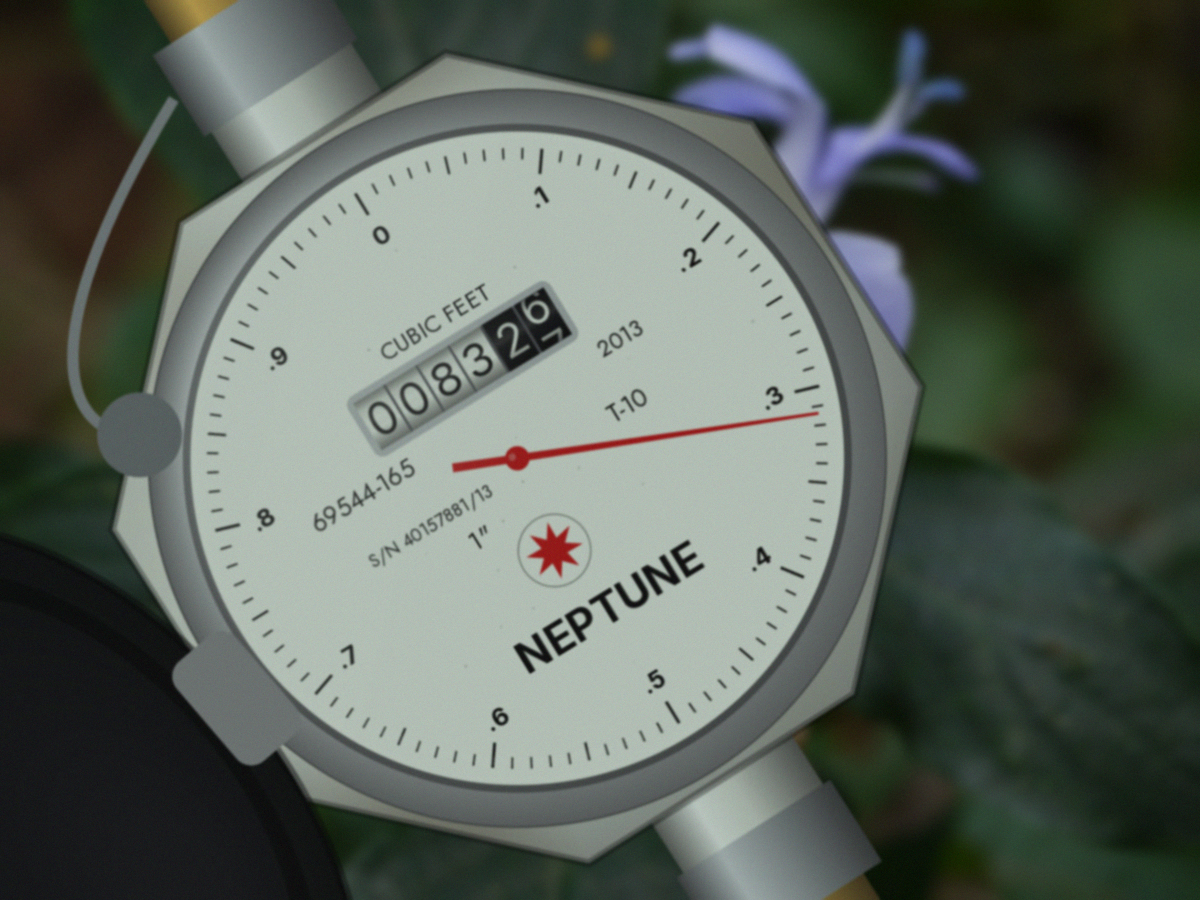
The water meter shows 8326.31 ft³
